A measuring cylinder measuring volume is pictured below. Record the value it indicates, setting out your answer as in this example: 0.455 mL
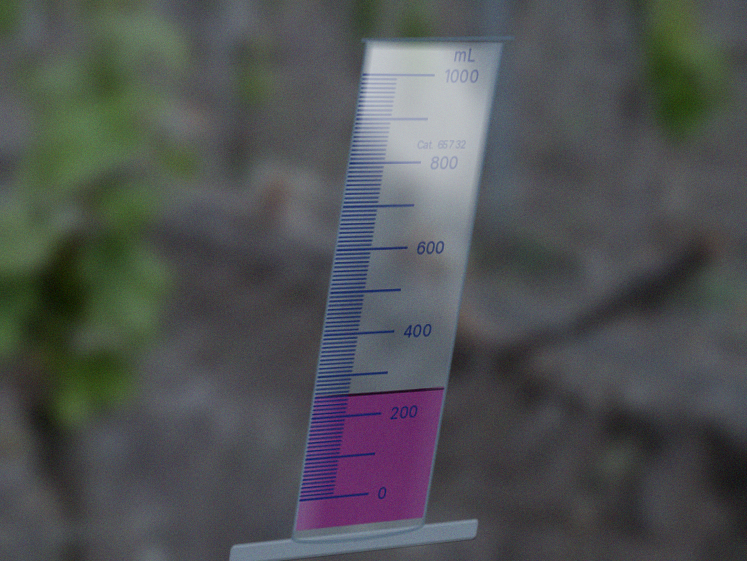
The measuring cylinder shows 250 mL
